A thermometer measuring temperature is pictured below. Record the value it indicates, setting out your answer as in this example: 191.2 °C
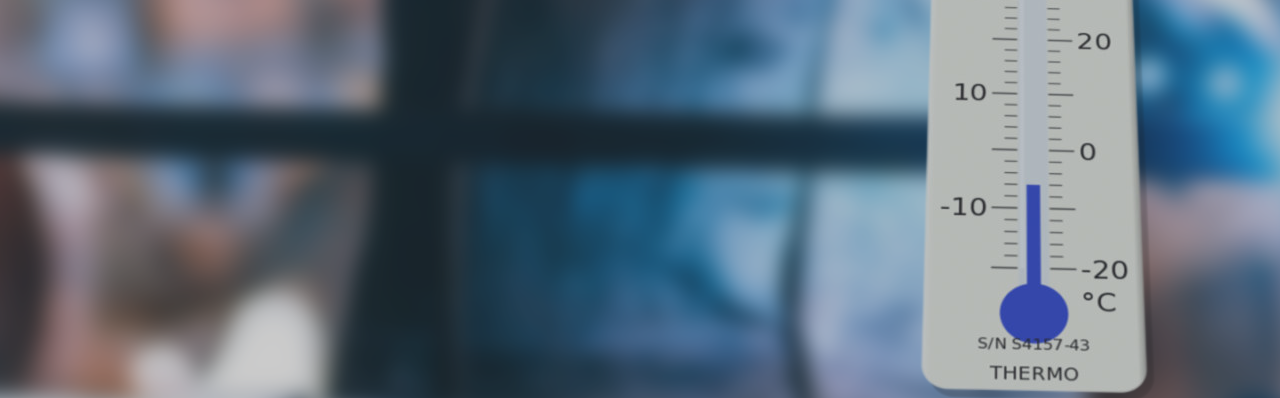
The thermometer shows -6 °C
